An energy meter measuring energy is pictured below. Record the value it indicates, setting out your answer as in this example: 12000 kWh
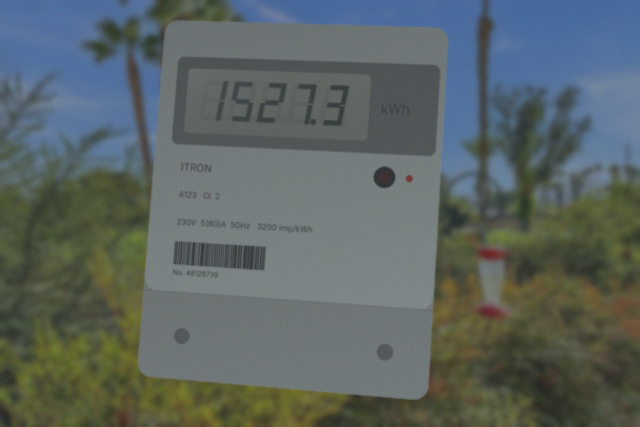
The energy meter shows 1527.3 kWh
